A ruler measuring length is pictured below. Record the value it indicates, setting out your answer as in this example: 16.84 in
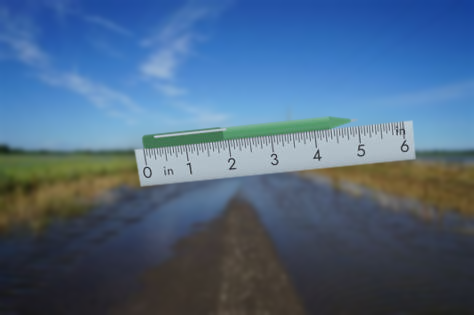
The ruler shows 5 in
